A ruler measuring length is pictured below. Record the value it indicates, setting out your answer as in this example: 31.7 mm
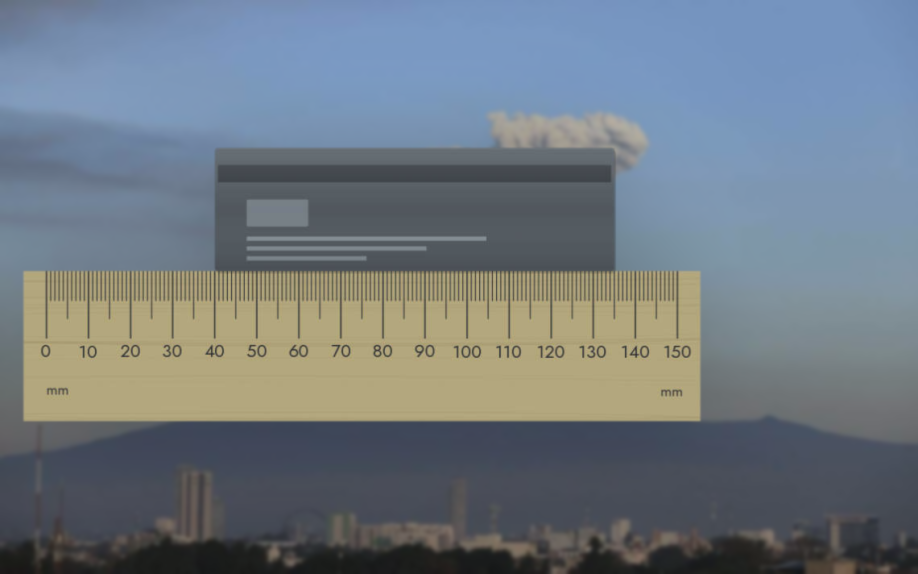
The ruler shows 95 mm
